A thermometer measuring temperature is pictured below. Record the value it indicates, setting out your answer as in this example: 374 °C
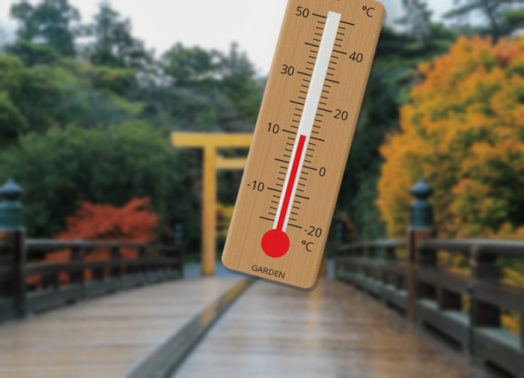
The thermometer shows 10 °C
